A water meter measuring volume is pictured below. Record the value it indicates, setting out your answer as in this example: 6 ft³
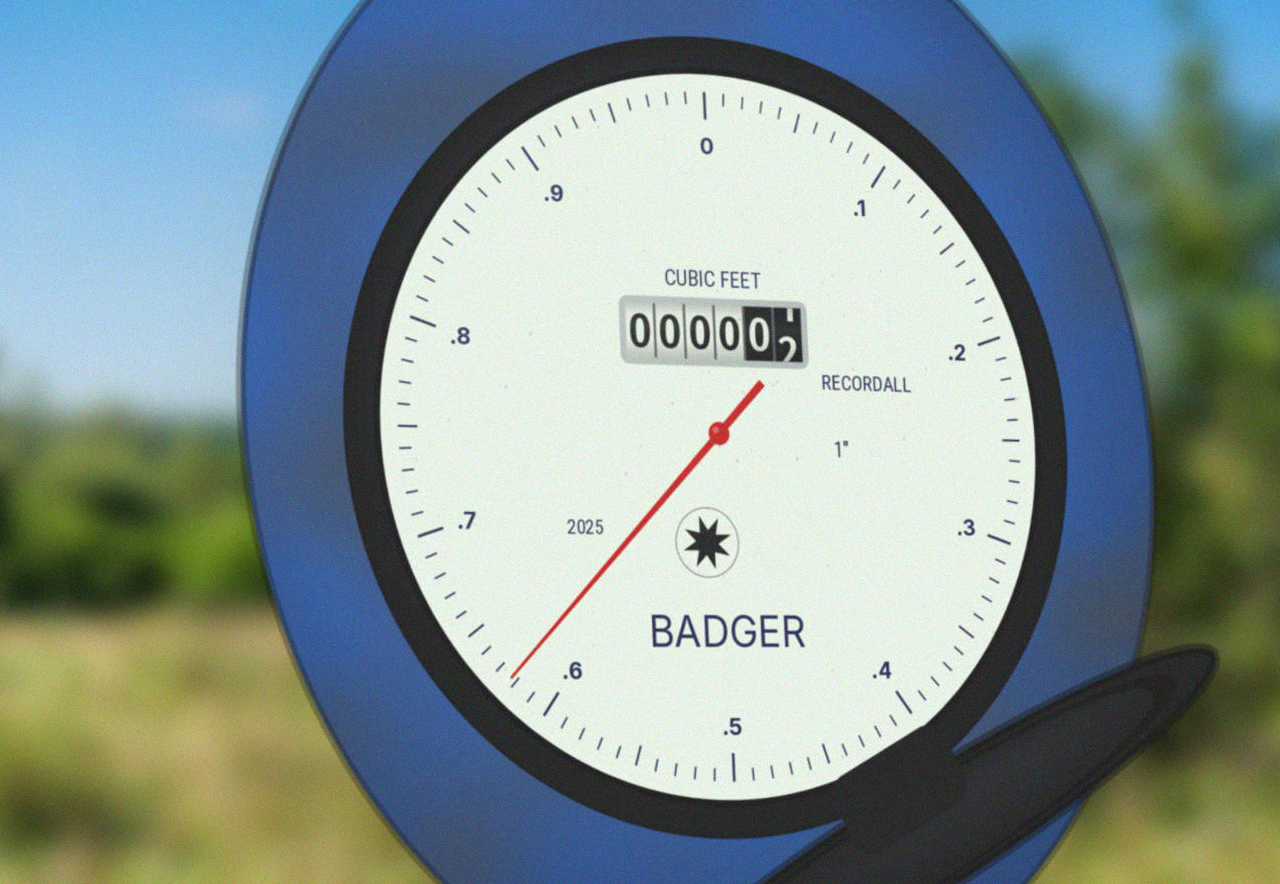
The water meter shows 1.62 ft³
